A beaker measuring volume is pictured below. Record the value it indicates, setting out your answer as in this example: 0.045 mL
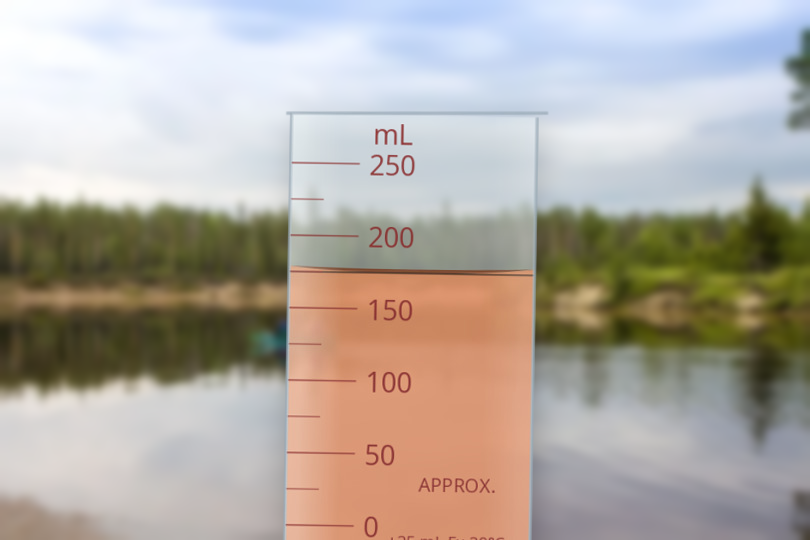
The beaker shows 175 mL
